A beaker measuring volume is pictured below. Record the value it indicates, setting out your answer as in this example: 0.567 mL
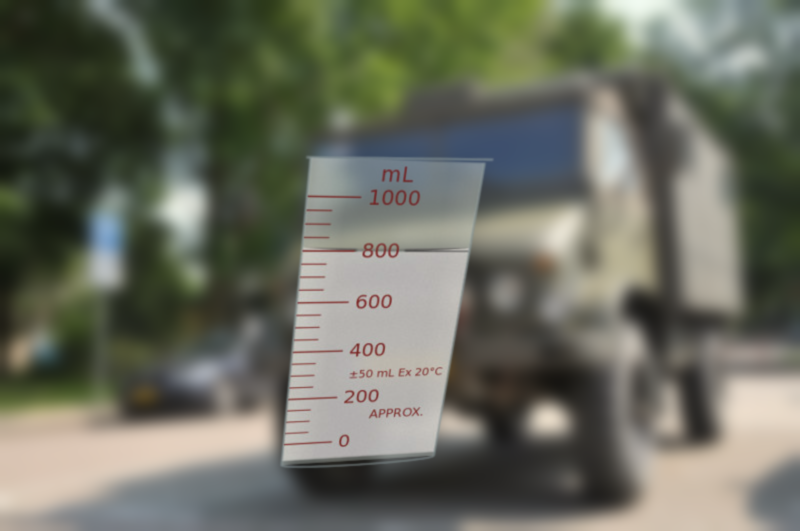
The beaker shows 800 mL
